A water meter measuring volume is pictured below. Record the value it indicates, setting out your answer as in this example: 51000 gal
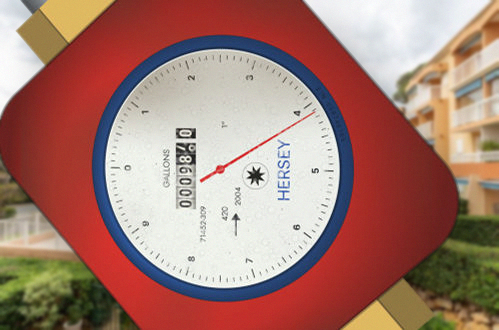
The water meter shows 9874.1 gal
